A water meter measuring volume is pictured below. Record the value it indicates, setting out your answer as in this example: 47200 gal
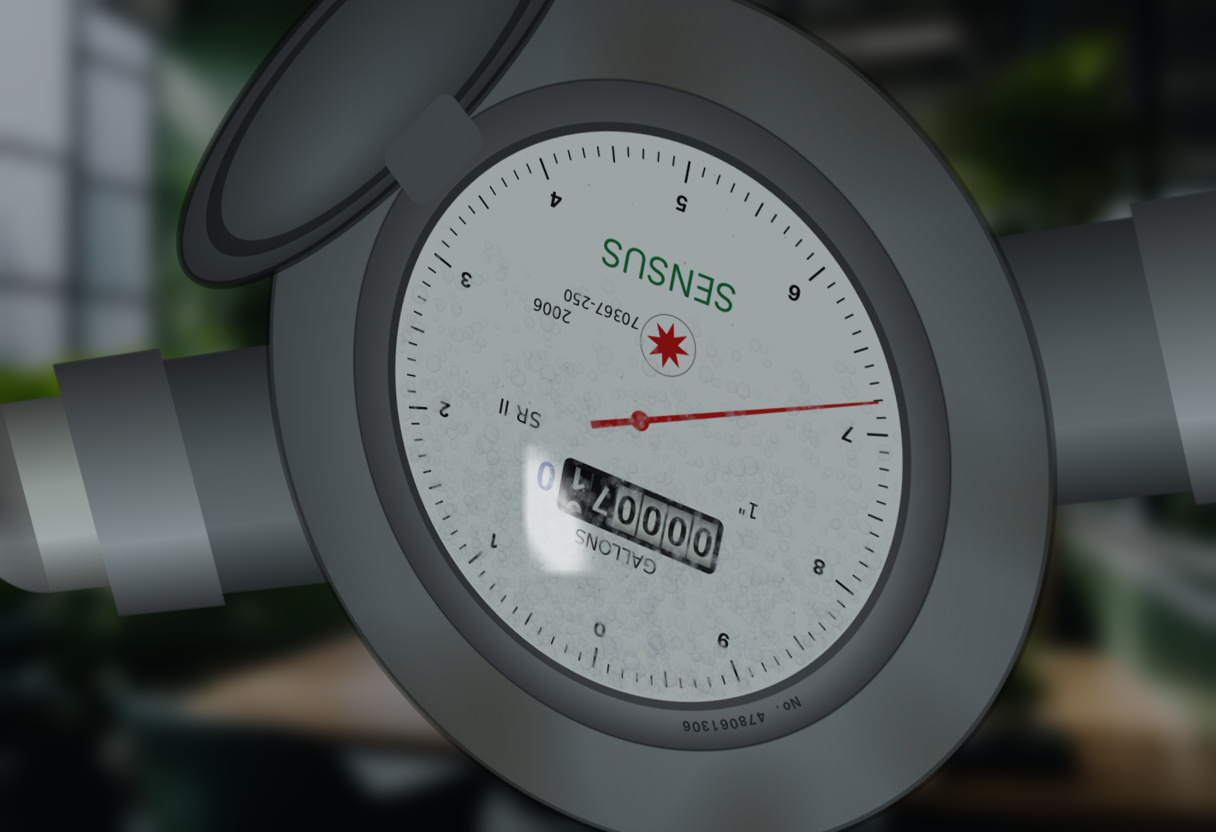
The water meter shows 706.8 gal
